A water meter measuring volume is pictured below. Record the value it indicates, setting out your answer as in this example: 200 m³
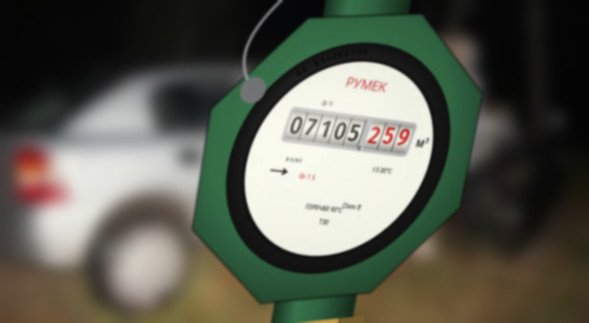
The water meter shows 7105.259 m³
